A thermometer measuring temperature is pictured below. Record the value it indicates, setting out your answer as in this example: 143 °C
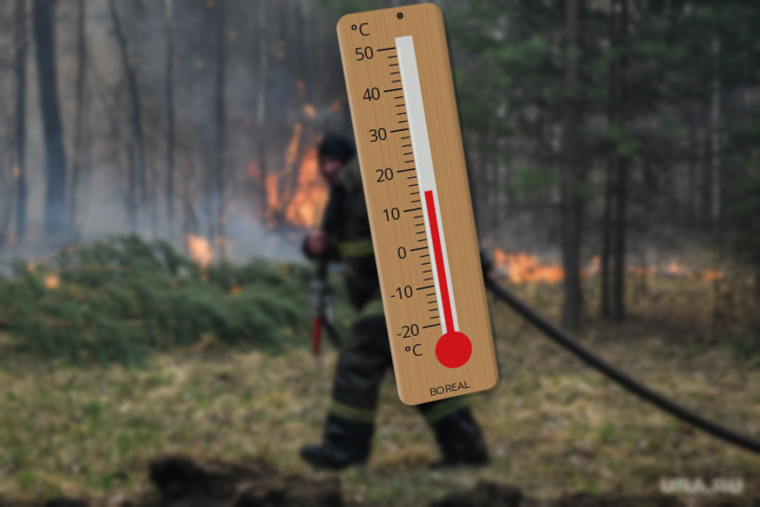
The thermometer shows 14 °C
